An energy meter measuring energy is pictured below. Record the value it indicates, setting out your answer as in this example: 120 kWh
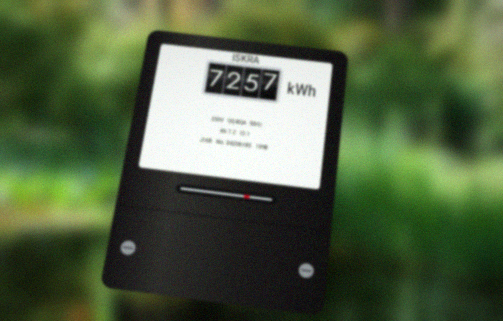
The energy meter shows 7257 kWh
